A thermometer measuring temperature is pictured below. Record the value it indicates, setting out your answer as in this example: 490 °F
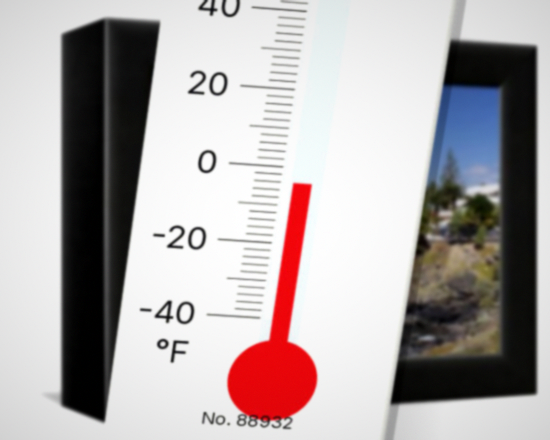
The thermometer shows -4 °F
